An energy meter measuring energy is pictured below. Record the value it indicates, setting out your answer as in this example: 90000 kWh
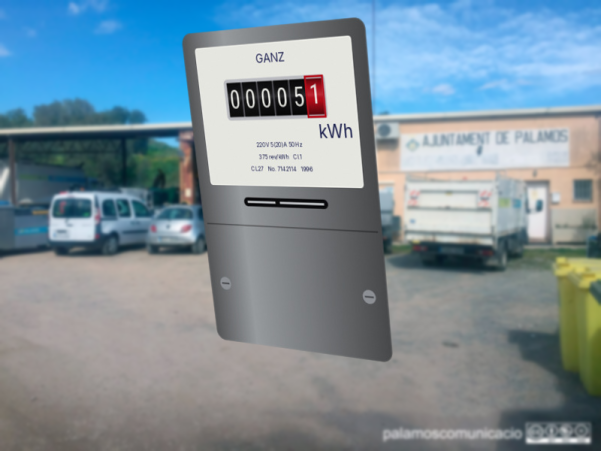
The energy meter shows 5.1 kWh
